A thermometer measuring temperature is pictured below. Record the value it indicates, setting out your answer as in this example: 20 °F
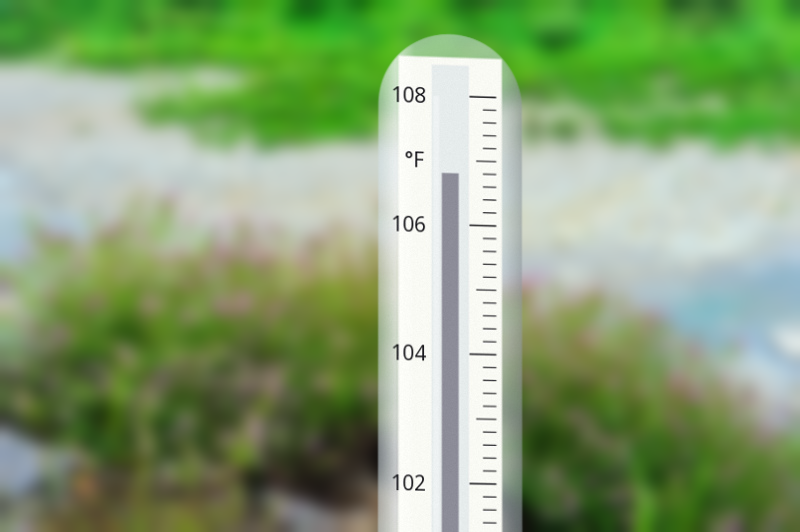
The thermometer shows 106.8 °F
